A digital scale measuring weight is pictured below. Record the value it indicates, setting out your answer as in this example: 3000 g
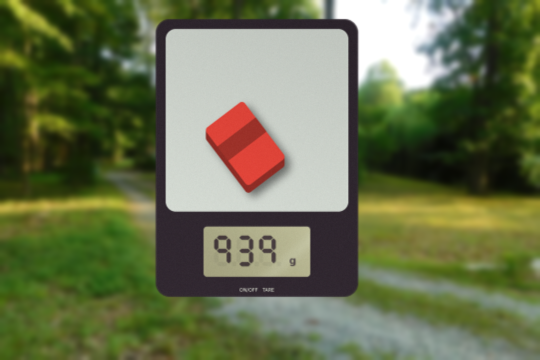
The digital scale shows 939 g
